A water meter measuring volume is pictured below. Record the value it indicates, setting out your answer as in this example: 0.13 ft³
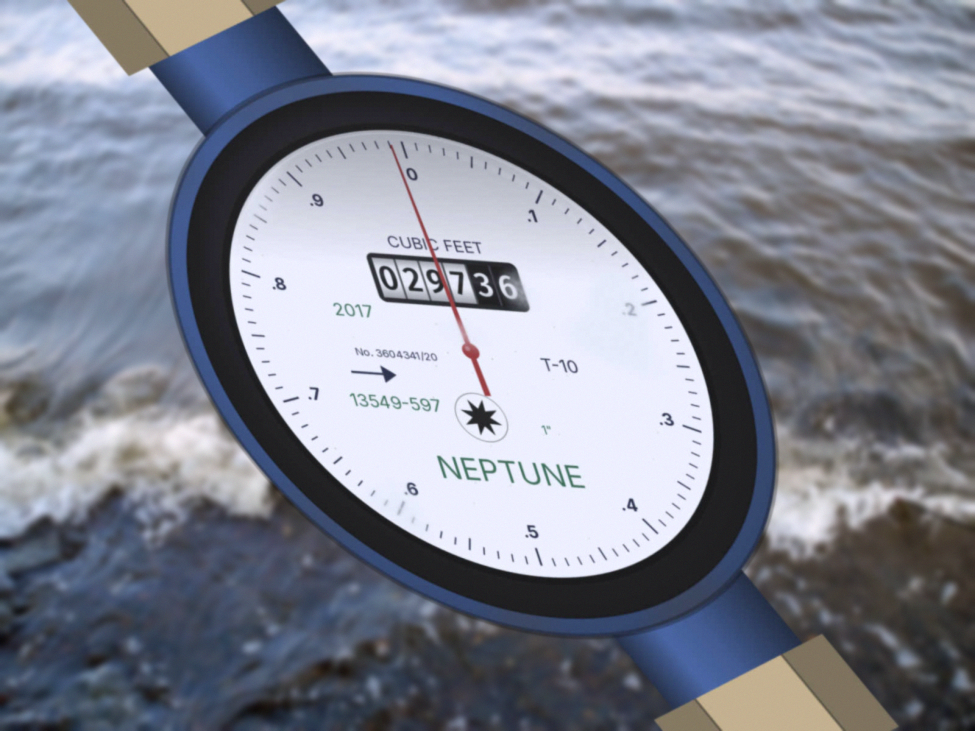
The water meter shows 29735.99 ft³
